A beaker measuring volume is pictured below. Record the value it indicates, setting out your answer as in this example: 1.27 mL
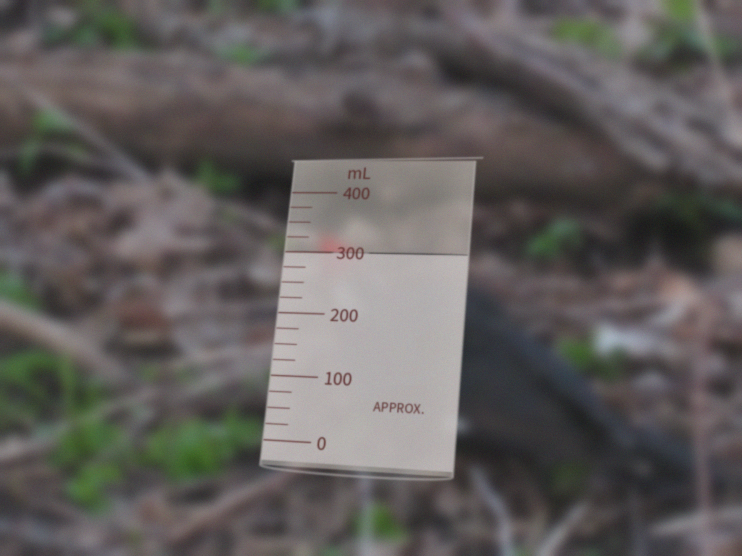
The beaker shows 300 mL
